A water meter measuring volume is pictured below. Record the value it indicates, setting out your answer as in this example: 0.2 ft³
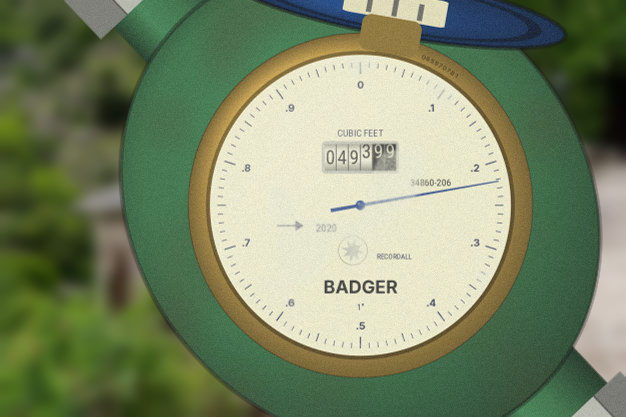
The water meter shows 49399.22 ft³
